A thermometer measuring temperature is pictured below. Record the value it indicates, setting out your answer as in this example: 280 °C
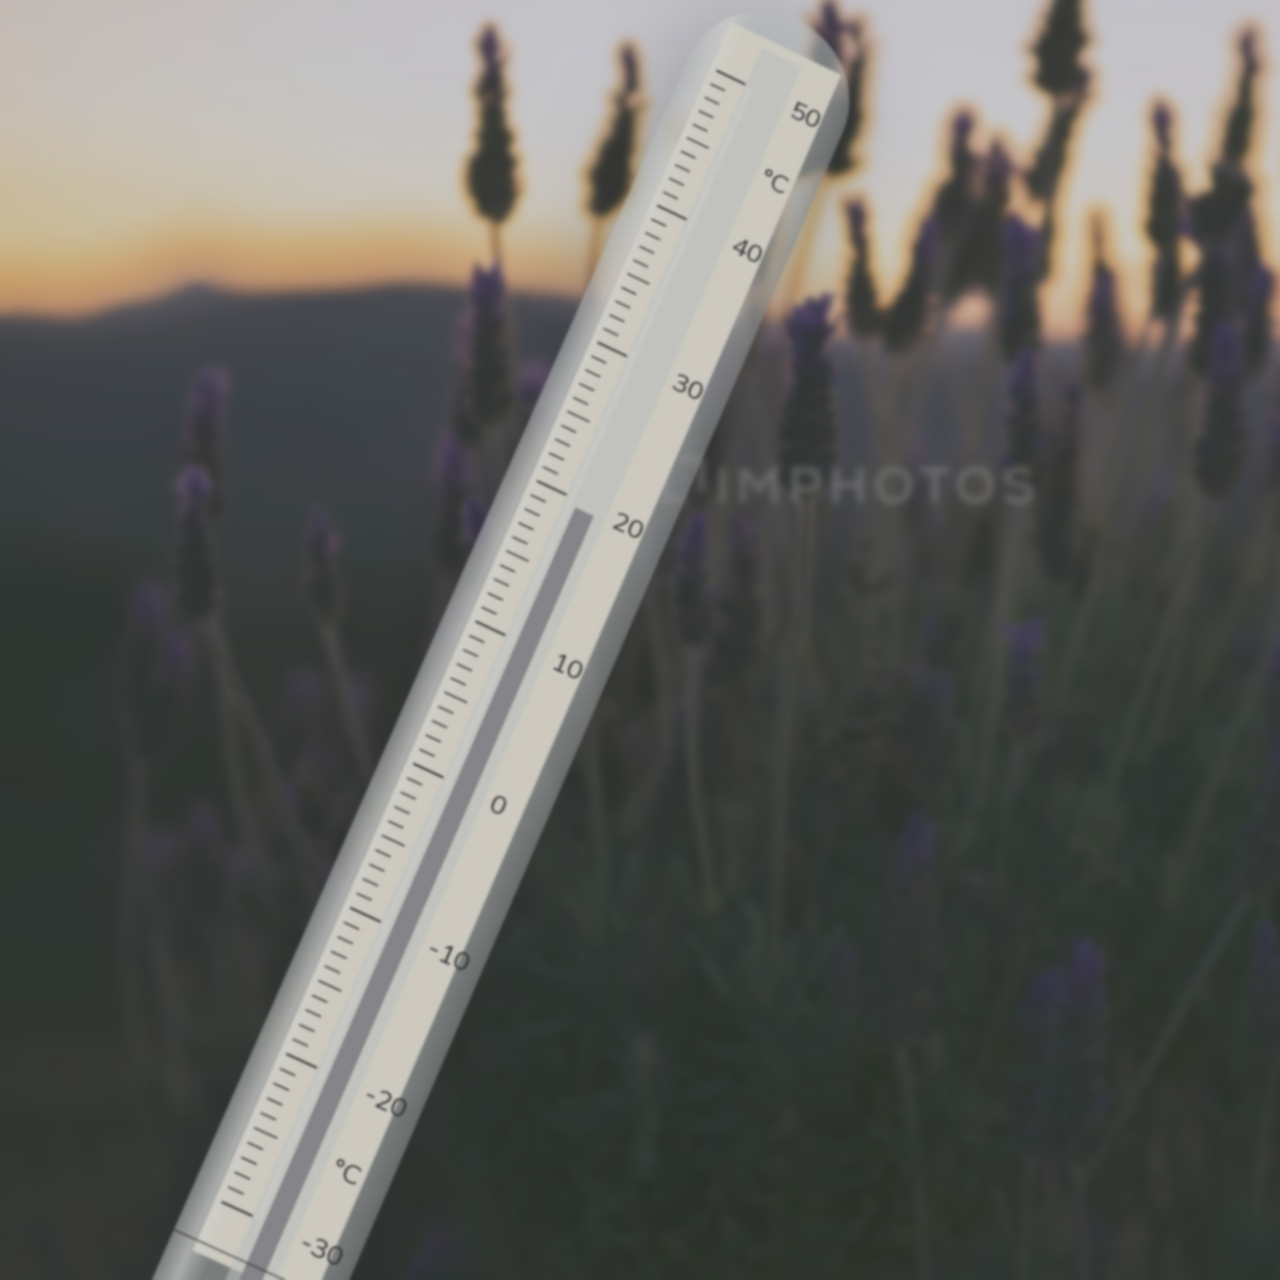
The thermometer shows 19.5 °C
